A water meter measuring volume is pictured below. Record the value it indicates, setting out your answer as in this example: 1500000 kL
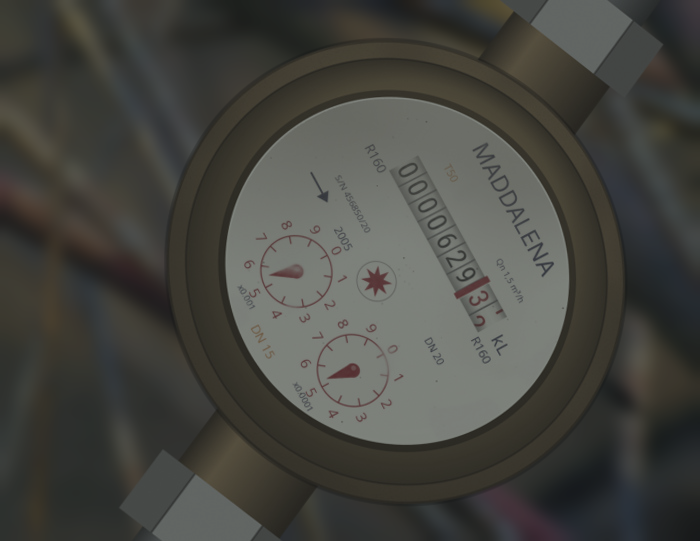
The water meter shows 629.3155 kL
